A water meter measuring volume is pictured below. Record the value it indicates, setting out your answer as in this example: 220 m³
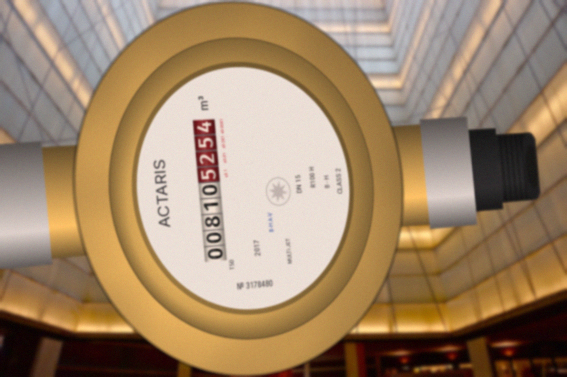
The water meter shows 810.5254 m³
